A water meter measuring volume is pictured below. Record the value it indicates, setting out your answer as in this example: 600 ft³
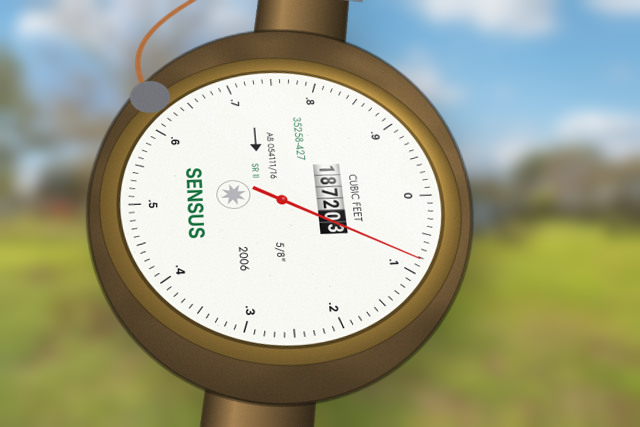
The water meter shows 187203.08 ft³
